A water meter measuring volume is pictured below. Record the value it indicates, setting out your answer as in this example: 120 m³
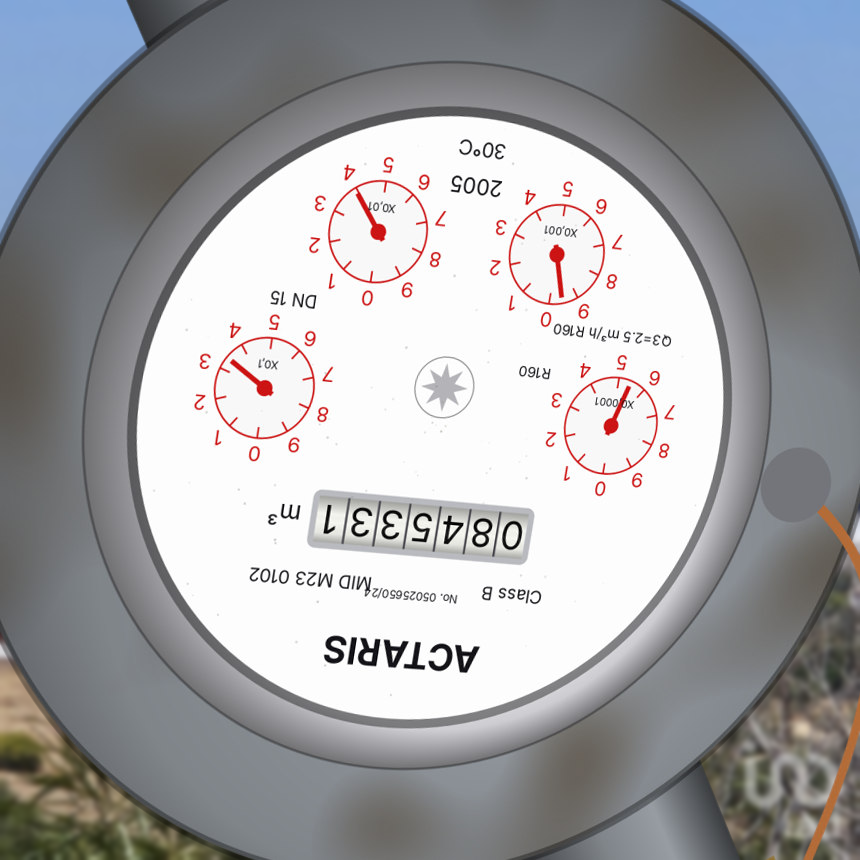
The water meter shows 845331.3395 m³
